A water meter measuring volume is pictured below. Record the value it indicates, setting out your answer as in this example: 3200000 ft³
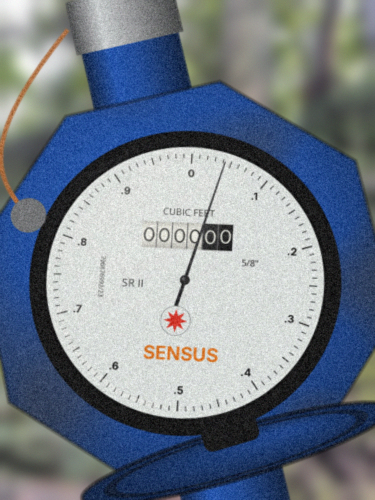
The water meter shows 0.04 ft³
